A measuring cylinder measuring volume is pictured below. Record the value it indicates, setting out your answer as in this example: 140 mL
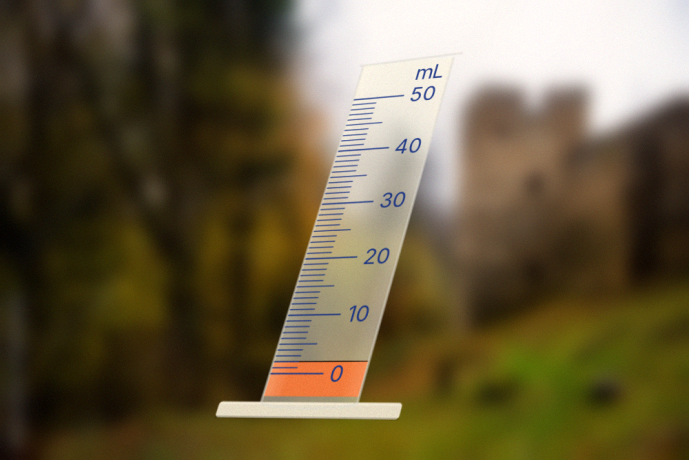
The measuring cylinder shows 2 mL
